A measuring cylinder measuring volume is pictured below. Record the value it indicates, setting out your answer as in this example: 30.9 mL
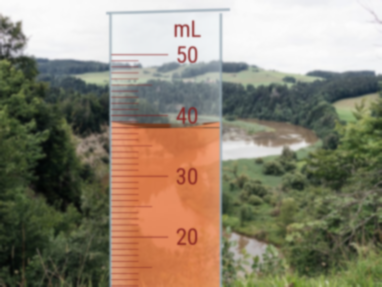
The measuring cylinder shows 38 mL
